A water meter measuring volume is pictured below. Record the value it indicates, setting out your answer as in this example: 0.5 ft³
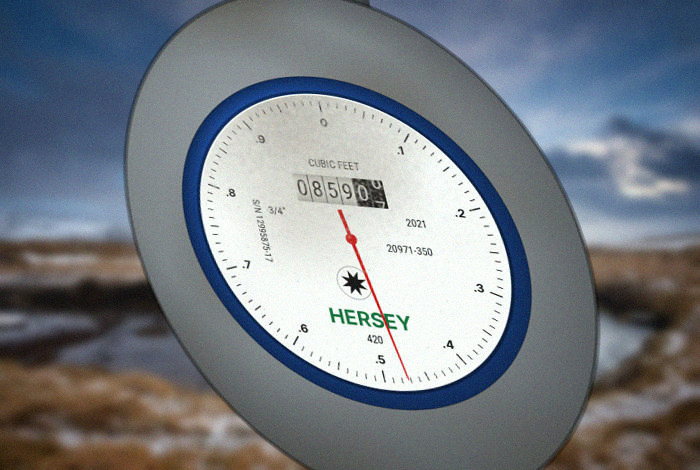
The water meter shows 85906.47 ft³
